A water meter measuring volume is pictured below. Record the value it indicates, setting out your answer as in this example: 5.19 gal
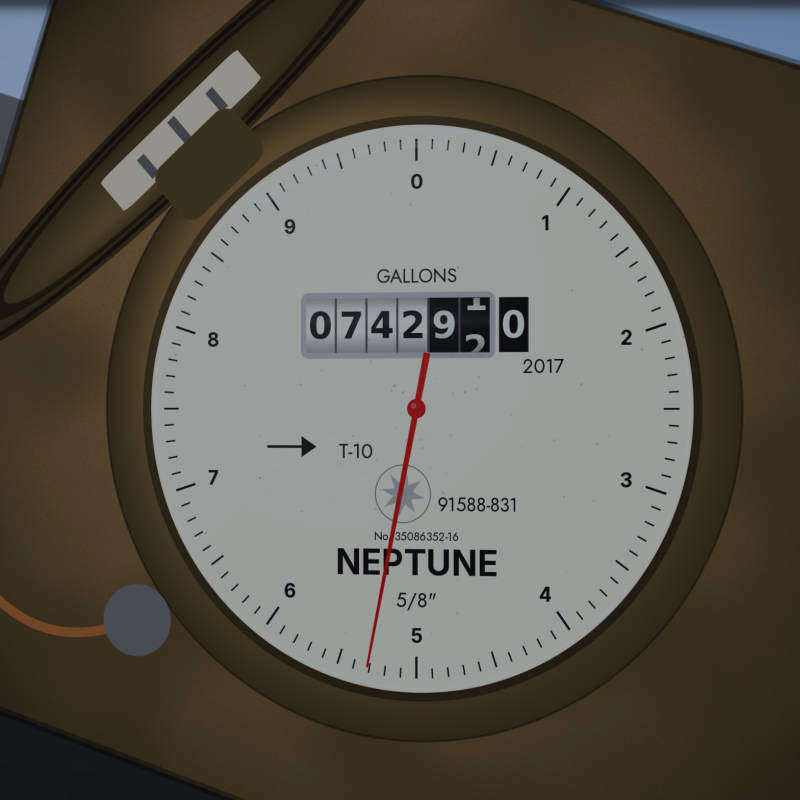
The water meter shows 742915.3 gal
